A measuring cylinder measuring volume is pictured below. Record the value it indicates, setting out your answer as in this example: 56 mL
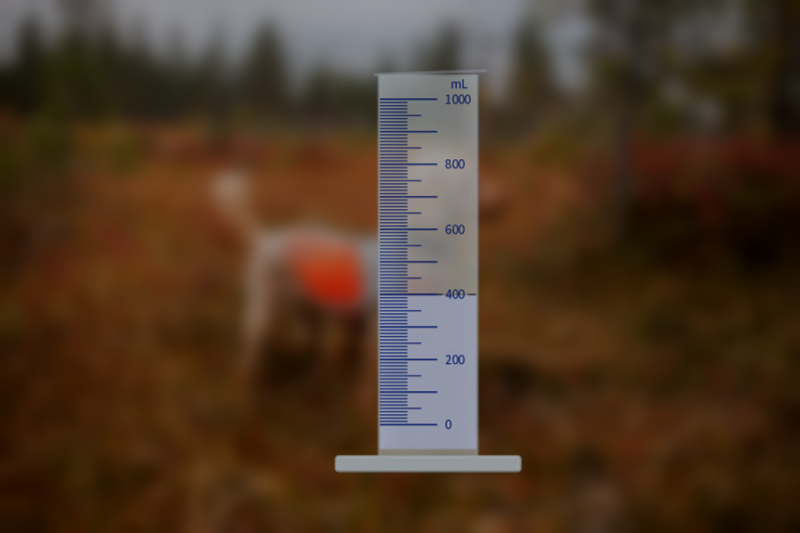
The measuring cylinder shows 400 mL
